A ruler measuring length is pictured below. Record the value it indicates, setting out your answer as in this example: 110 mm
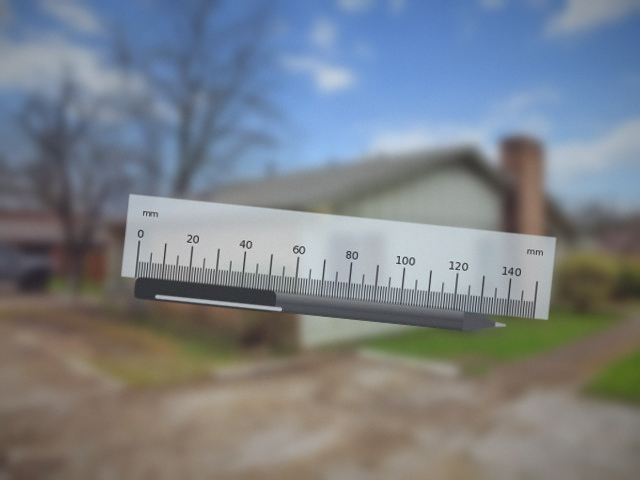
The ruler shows 140 mm
